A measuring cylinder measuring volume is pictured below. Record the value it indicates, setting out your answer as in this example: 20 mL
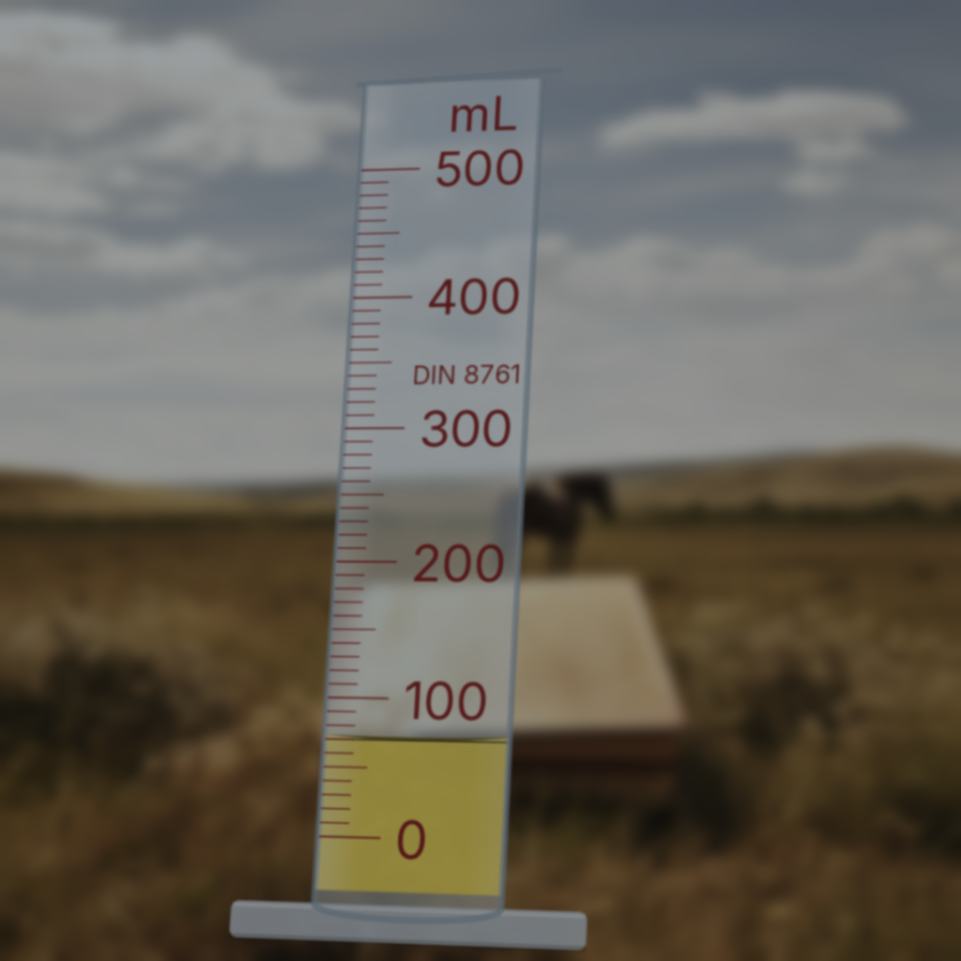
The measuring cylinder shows 70 mL
